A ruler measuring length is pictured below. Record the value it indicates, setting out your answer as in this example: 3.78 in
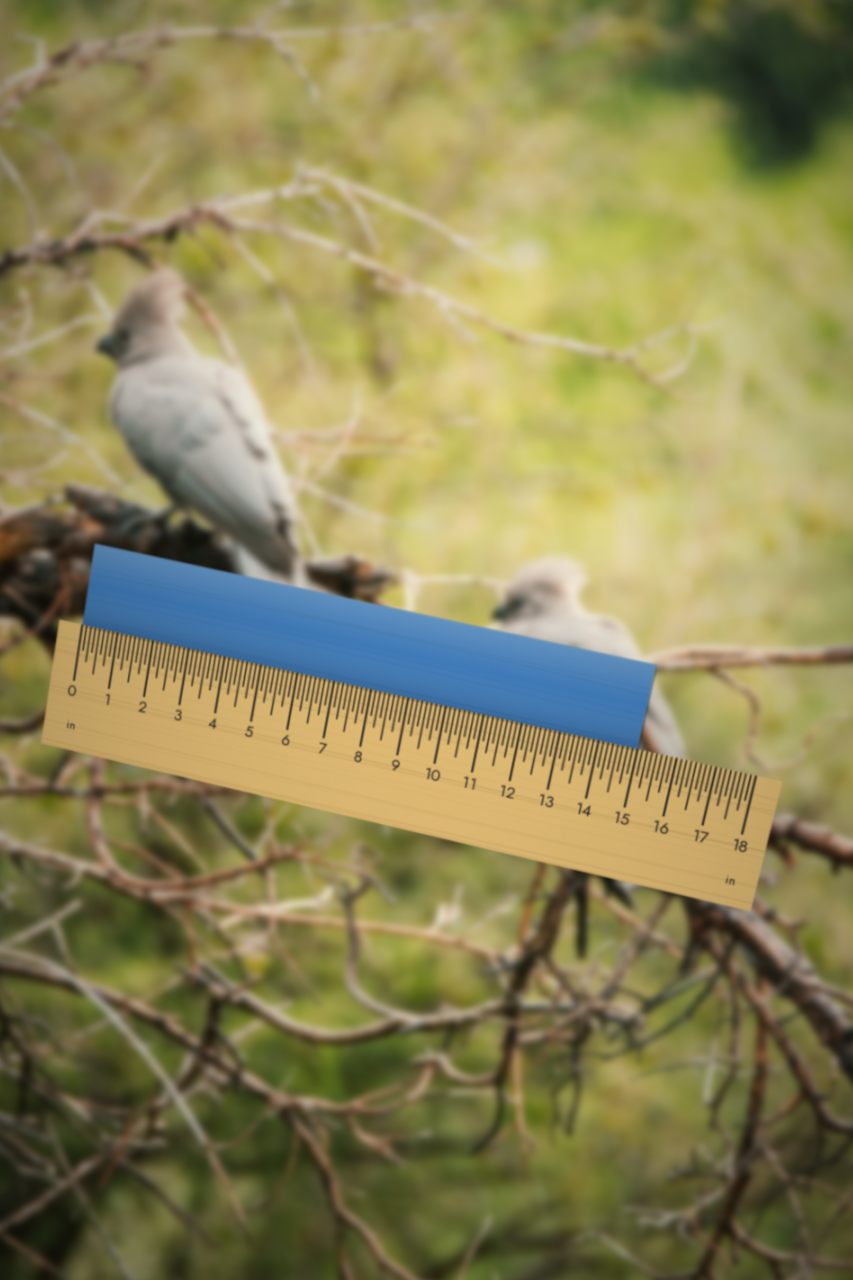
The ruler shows 15 in
